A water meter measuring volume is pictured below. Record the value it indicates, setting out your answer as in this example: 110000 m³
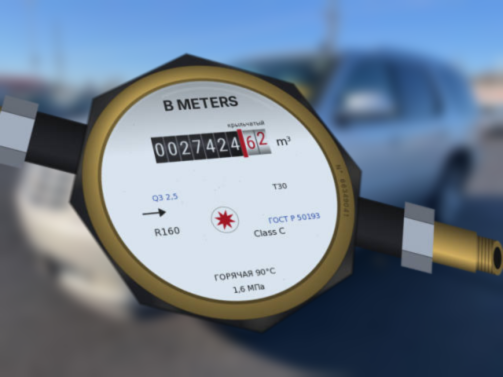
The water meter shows 27424.62 m³
